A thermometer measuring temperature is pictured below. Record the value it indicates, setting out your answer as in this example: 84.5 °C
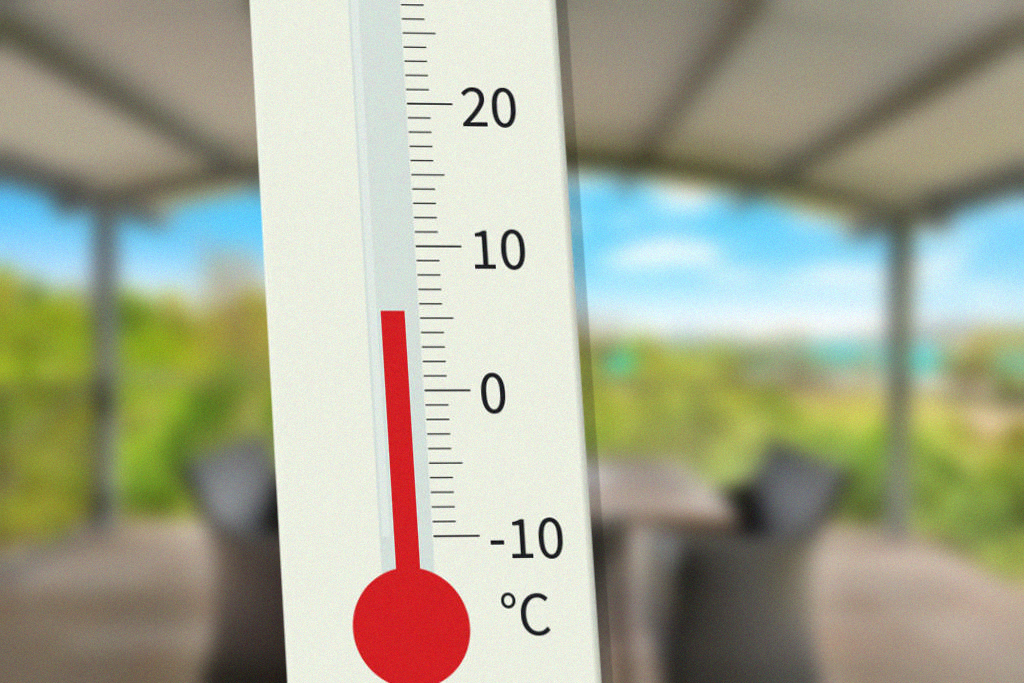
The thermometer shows 5.5 °C
